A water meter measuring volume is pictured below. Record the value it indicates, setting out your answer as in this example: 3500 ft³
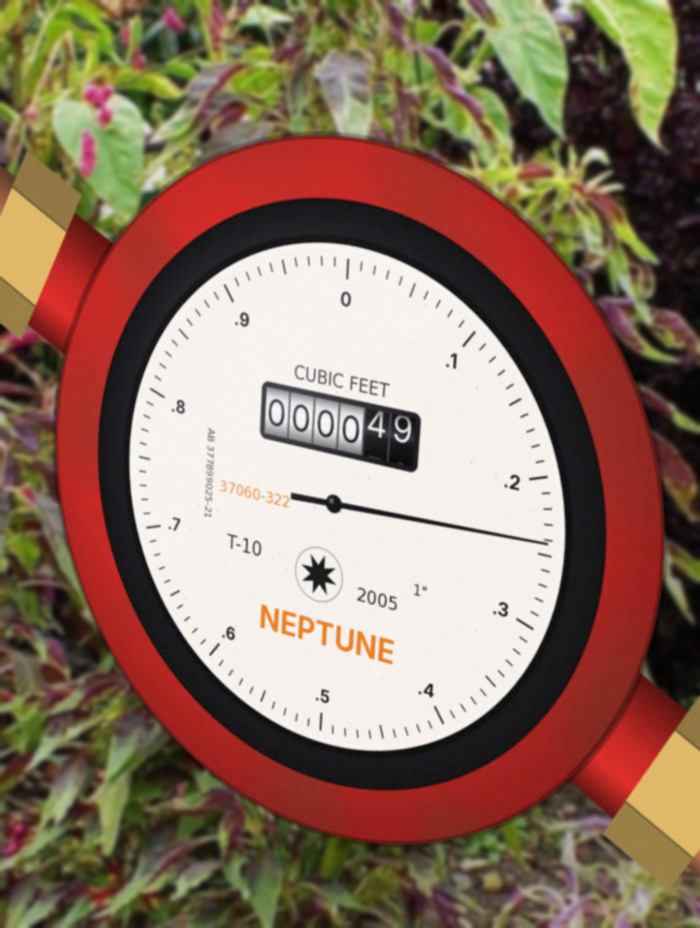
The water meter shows 49.24 ft³
